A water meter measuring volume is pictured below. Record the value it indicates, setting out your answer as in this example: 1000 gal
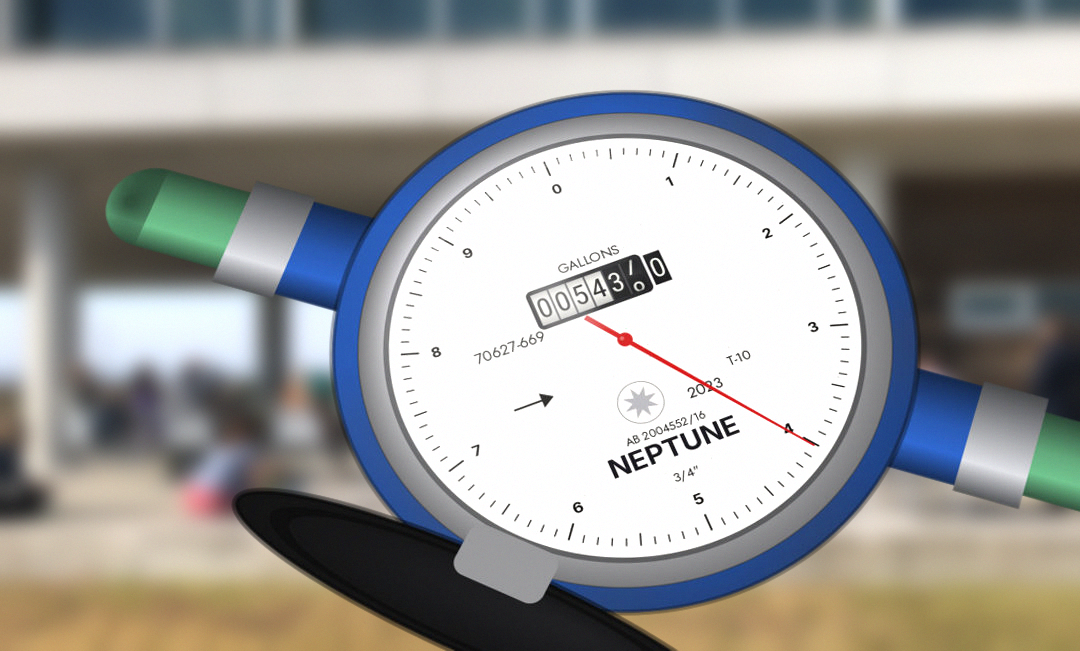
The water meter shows 54374.0 gal
